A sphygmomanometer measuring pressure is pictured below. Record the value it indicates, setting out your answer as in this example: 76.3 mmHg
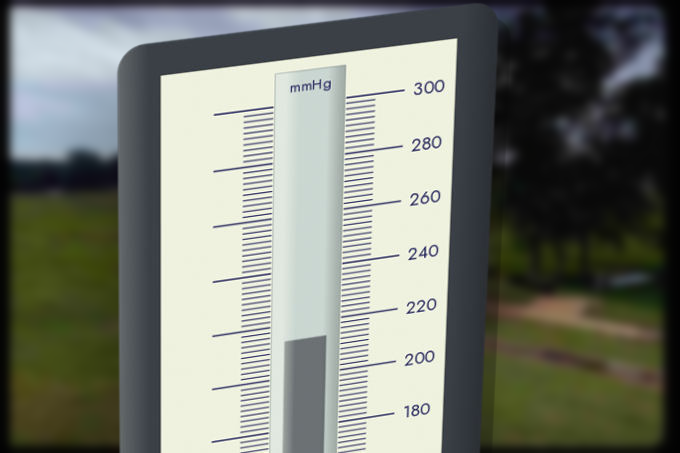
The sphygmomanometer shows 214 mmHg
